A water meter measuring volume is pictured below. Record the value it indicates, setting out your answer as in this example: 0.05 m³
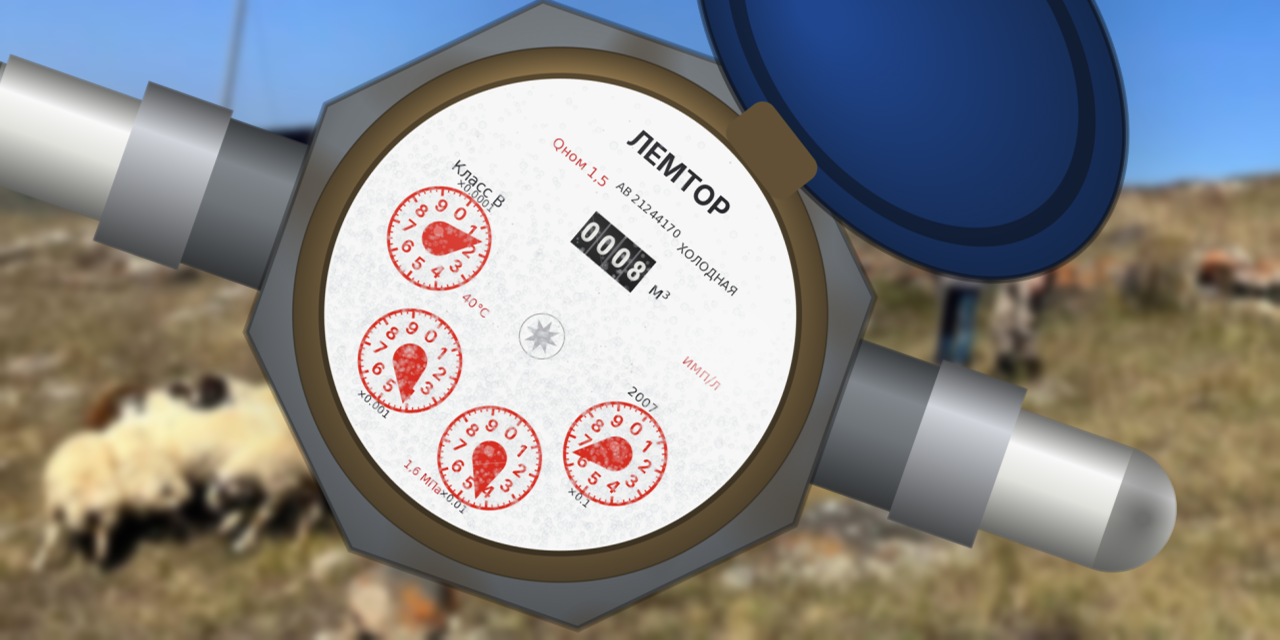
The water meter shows 8.6441 m³
